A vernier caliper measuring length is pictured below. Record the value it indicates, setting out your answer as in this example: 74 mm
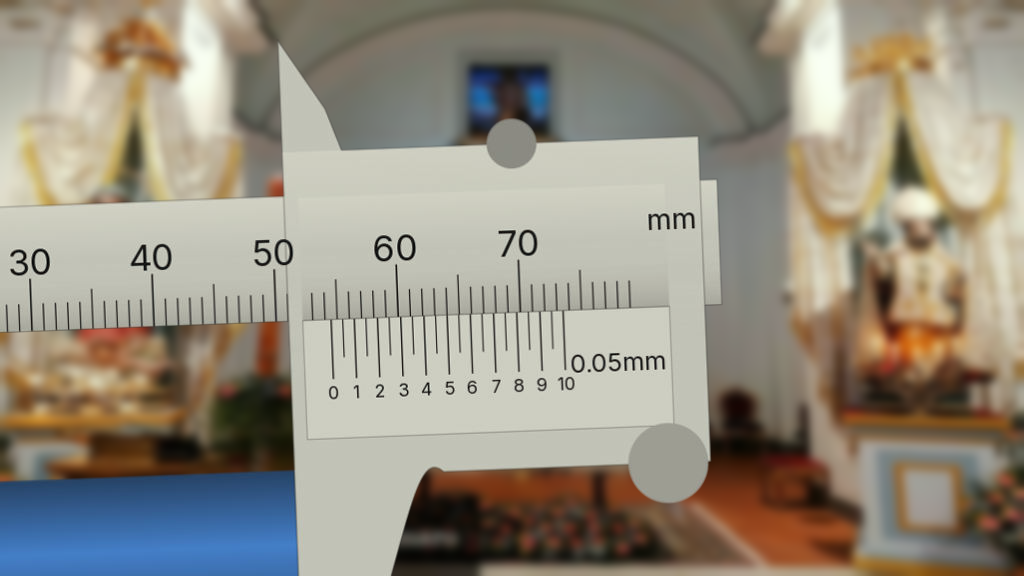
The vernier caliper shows 54.5 mm
